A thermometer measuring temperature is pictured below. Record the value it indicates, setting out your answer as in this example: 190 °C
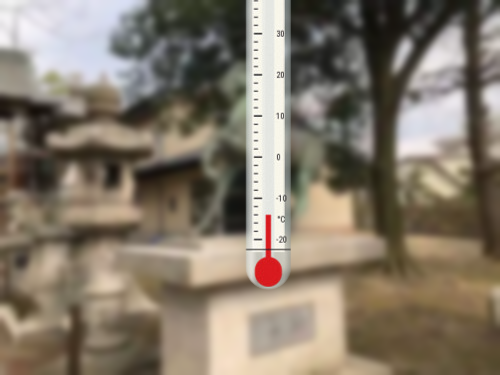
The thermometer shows -14 °C
